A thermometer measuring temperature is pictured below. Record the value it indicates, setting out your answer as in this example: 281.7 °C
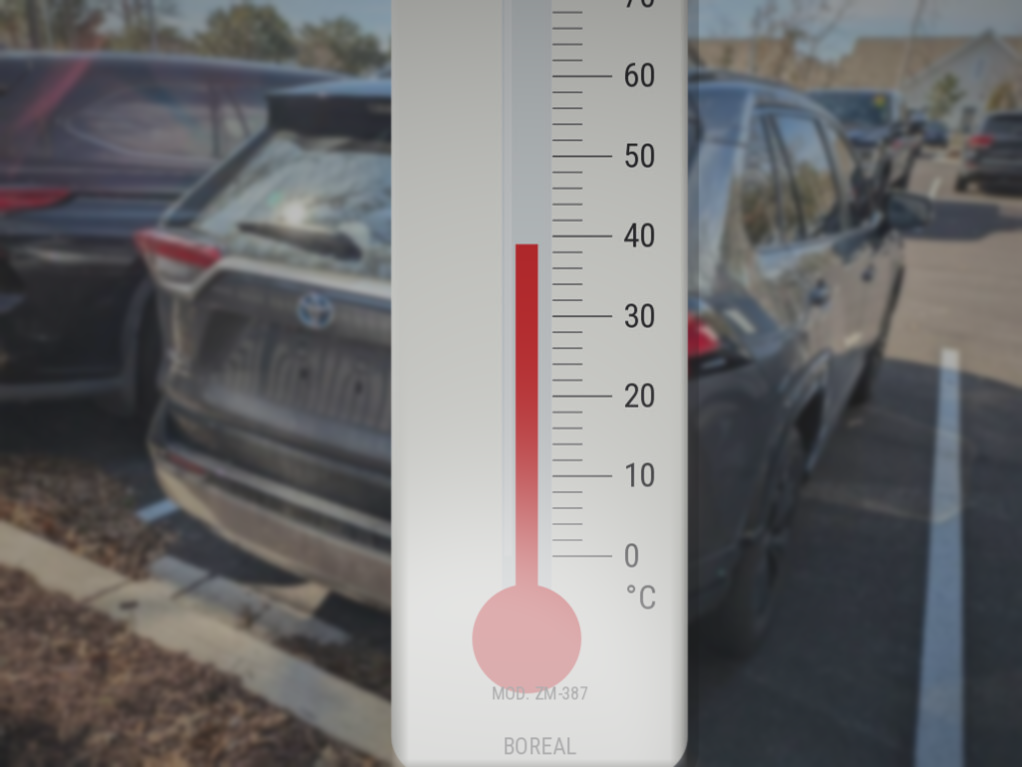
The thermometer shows 39 °C
